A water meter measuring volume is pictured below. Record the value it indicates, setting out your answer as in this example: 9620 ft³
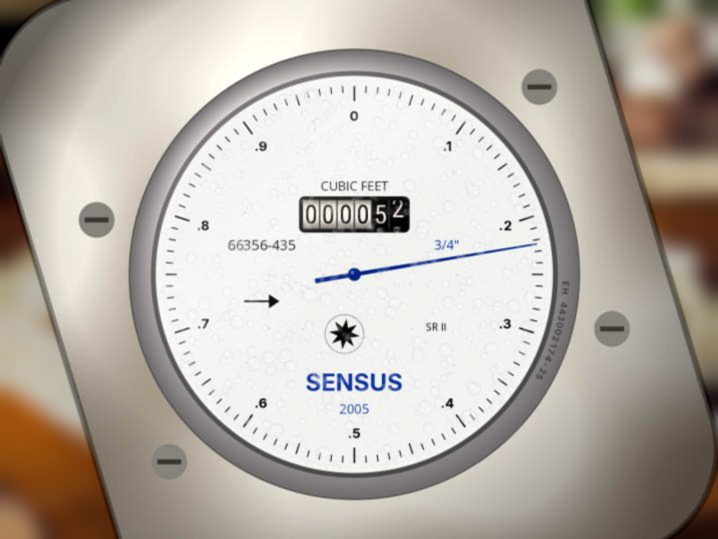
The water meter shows 52.22 ft³
